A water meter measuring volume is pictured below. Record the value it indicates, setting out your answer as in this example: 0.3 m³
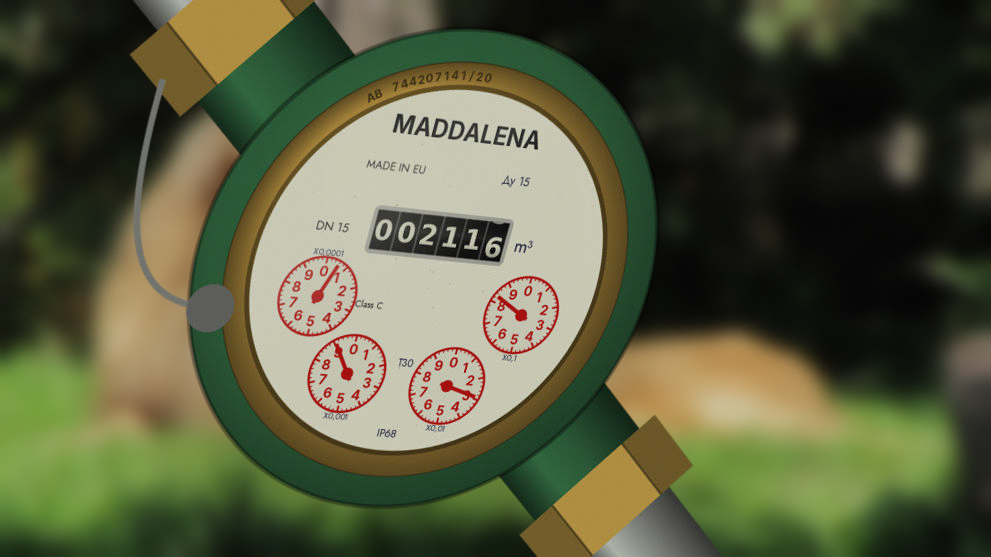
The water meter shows 2115.8290 m³
